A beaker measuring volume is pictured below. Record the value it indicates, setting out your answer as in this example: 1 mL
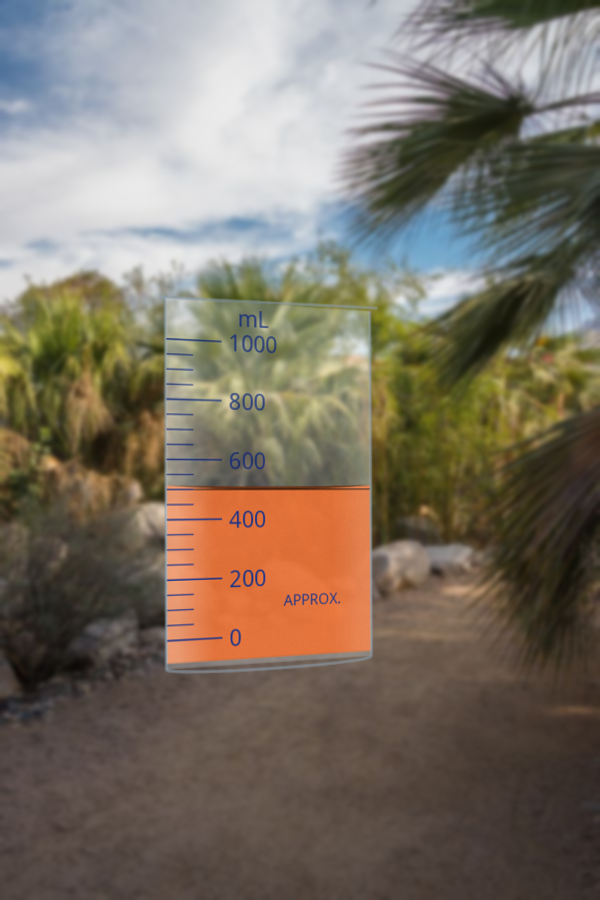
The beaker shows 500 mL
